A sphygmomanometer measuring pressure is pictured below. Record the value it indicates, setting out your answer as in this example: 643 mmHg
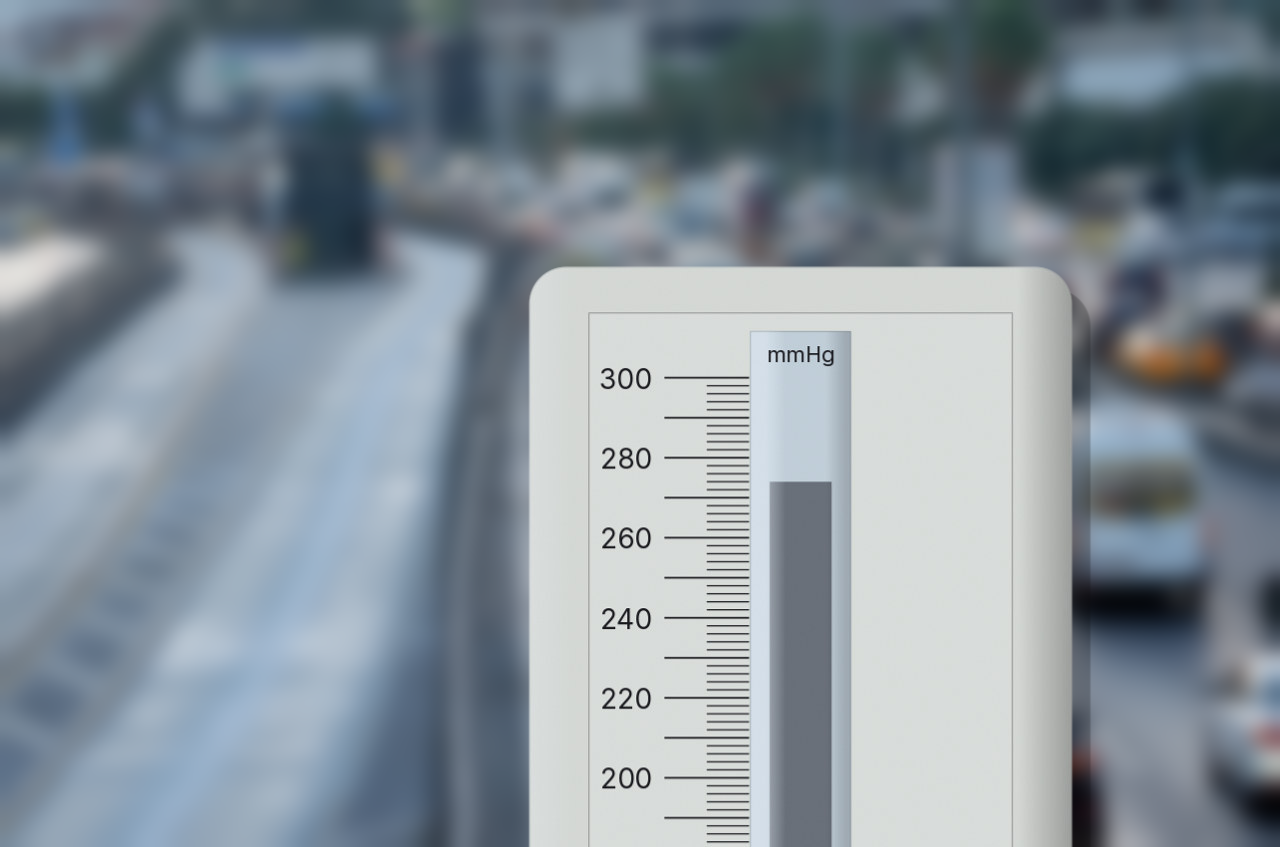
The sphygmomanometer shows 274 mmHg
